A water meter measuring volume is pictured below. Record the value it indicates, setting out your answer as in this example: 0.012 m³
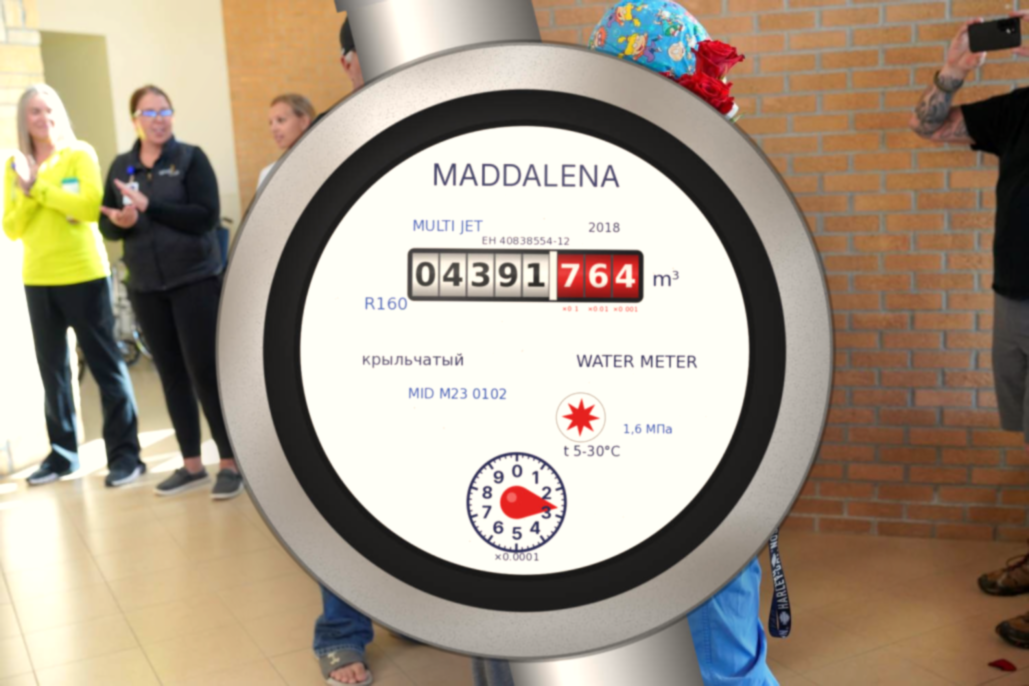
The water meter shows 4391.7642 m³
